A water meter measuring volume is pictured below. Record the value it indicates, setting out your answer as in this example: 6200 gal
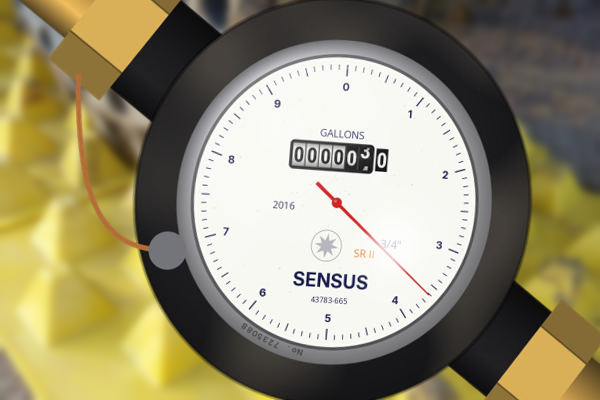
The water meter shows 33.6 gal
